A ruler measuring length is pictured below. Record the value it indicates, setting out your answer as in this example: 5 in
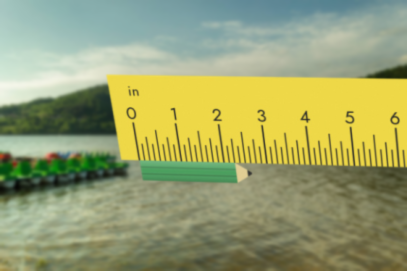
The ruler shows 2.625 in
